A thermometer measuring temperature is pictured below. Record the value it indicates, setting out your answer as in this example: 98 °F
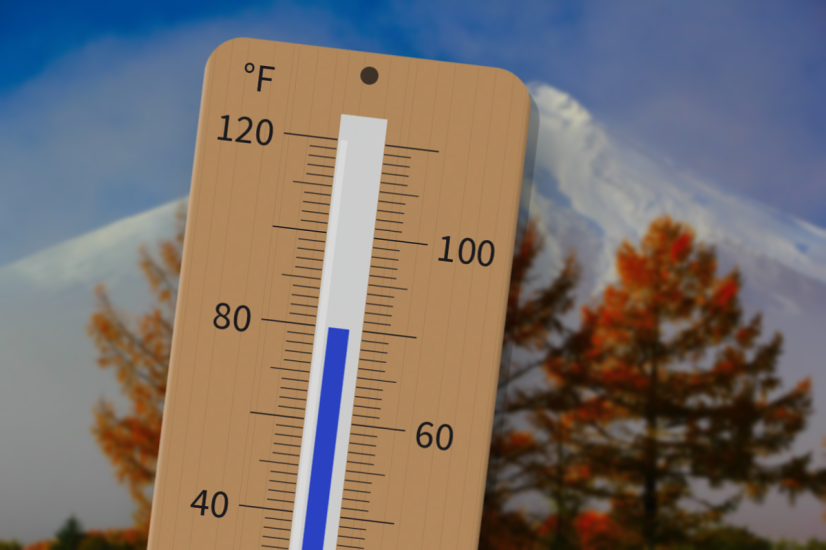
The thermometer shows 80 °F
